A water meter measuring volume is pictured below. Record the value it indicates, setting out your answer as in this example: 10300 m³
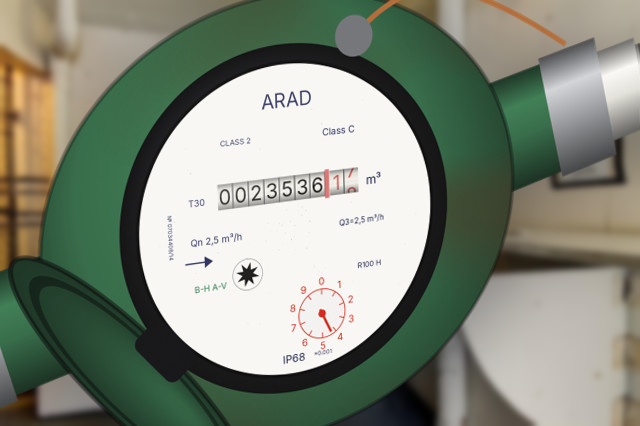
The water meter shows 23536.174 m³
